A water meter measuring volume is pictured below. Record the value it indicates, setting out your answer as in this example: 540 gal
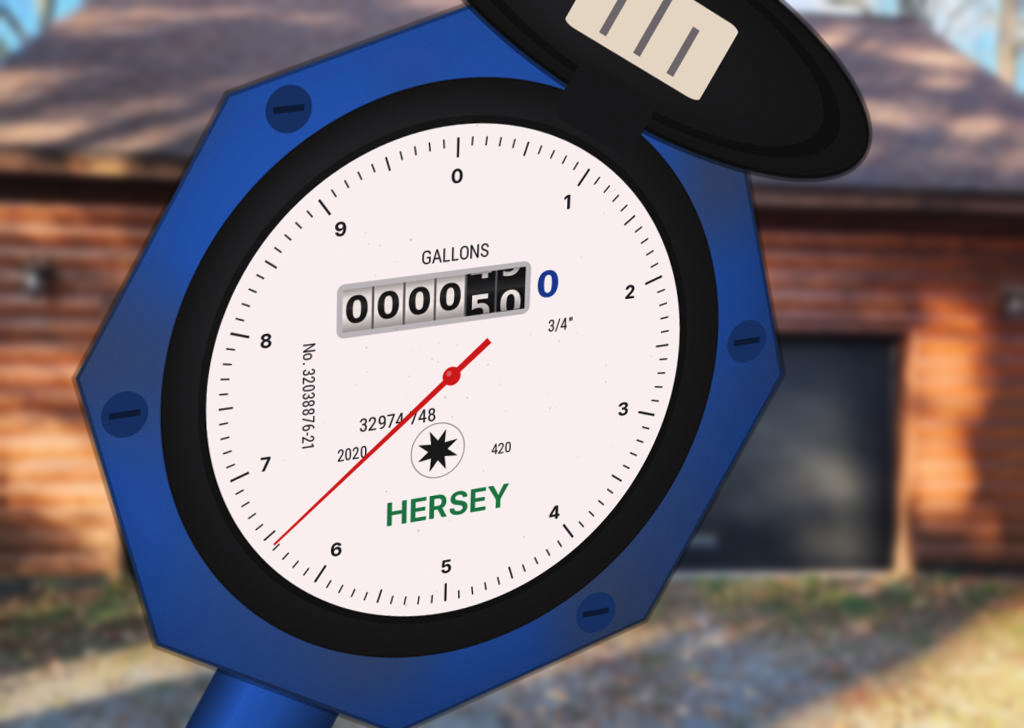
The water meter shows 496.4 gal
